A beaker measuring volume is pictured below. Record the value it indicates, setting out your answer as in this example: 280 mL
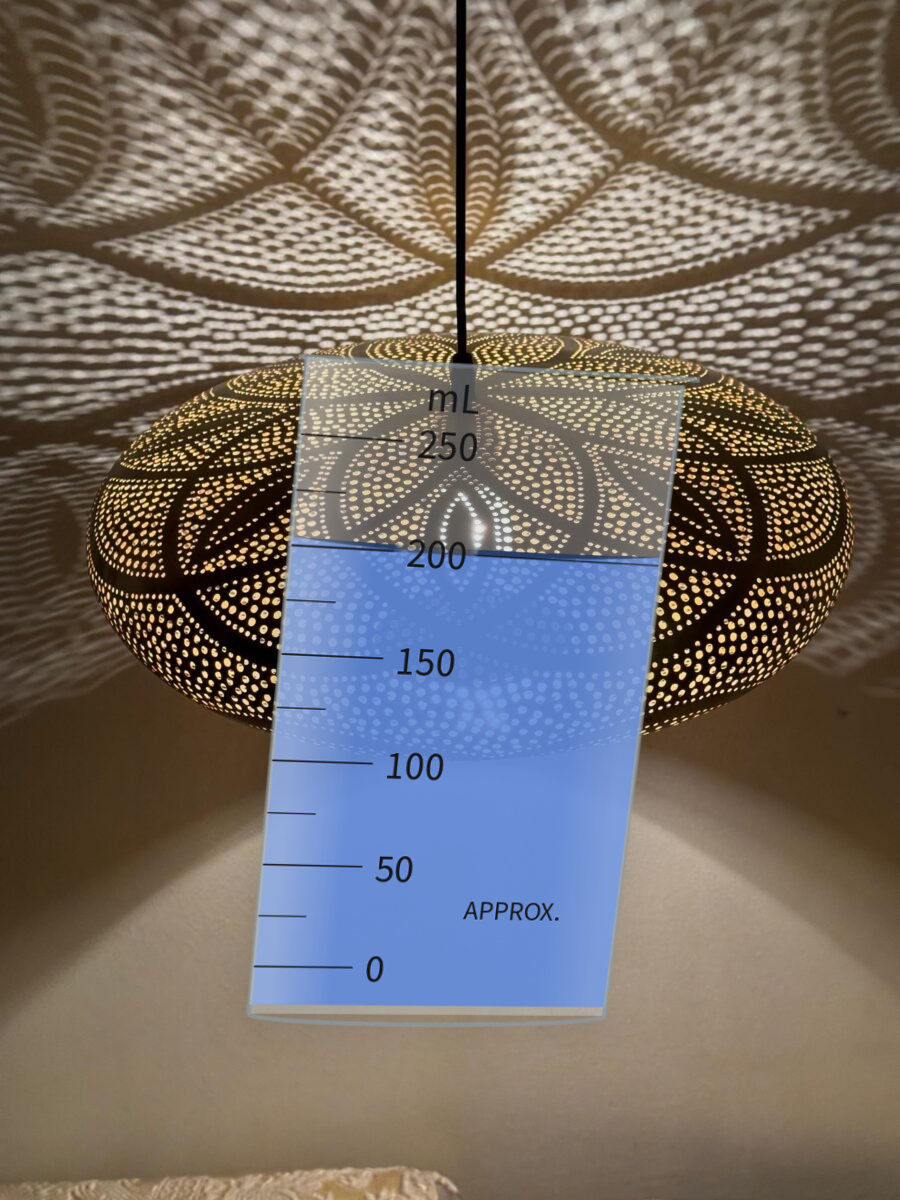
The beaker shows 200 mL
